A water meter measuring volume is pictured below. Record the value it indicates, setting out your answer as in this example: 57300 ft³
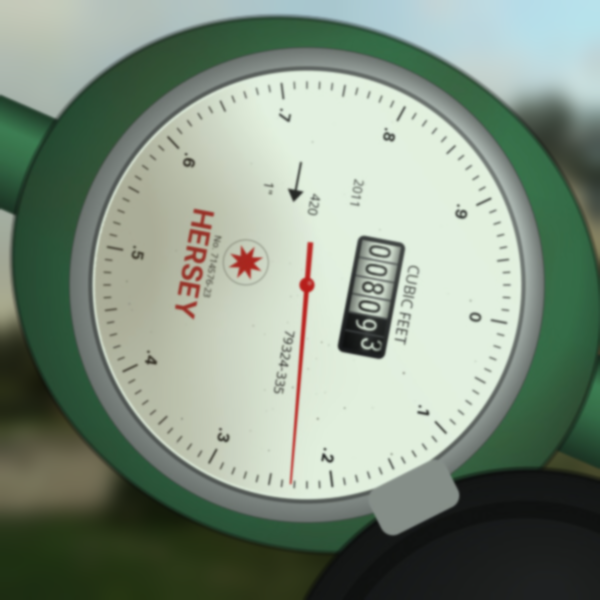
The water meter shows 8093.23 ft³
